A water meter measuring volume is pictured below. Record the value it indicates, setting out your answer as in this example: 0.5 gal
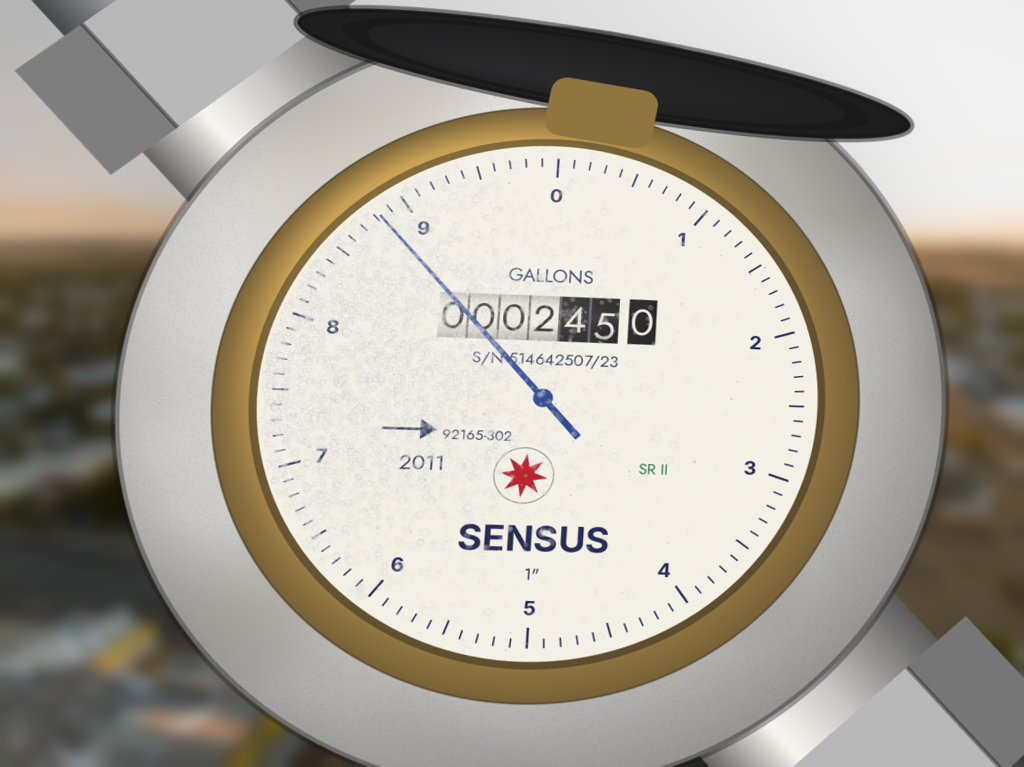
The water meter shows 2448.8 gal
